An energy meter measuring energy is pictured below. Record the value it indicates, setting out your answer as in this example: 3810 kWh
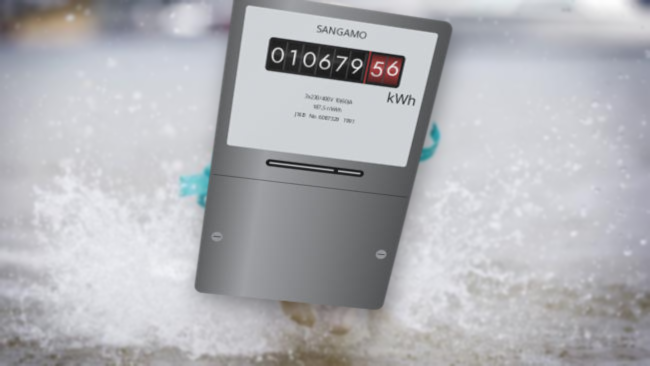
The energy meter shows 10679.56 kWh
